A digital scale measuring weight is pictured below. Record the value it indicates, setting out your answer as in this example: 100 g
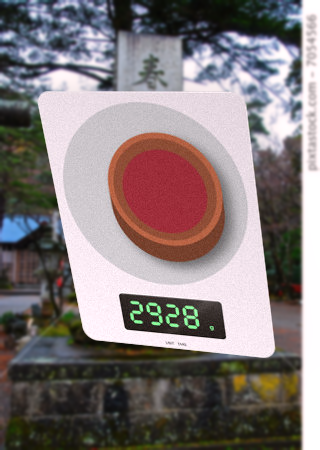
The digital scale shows 2928 g
